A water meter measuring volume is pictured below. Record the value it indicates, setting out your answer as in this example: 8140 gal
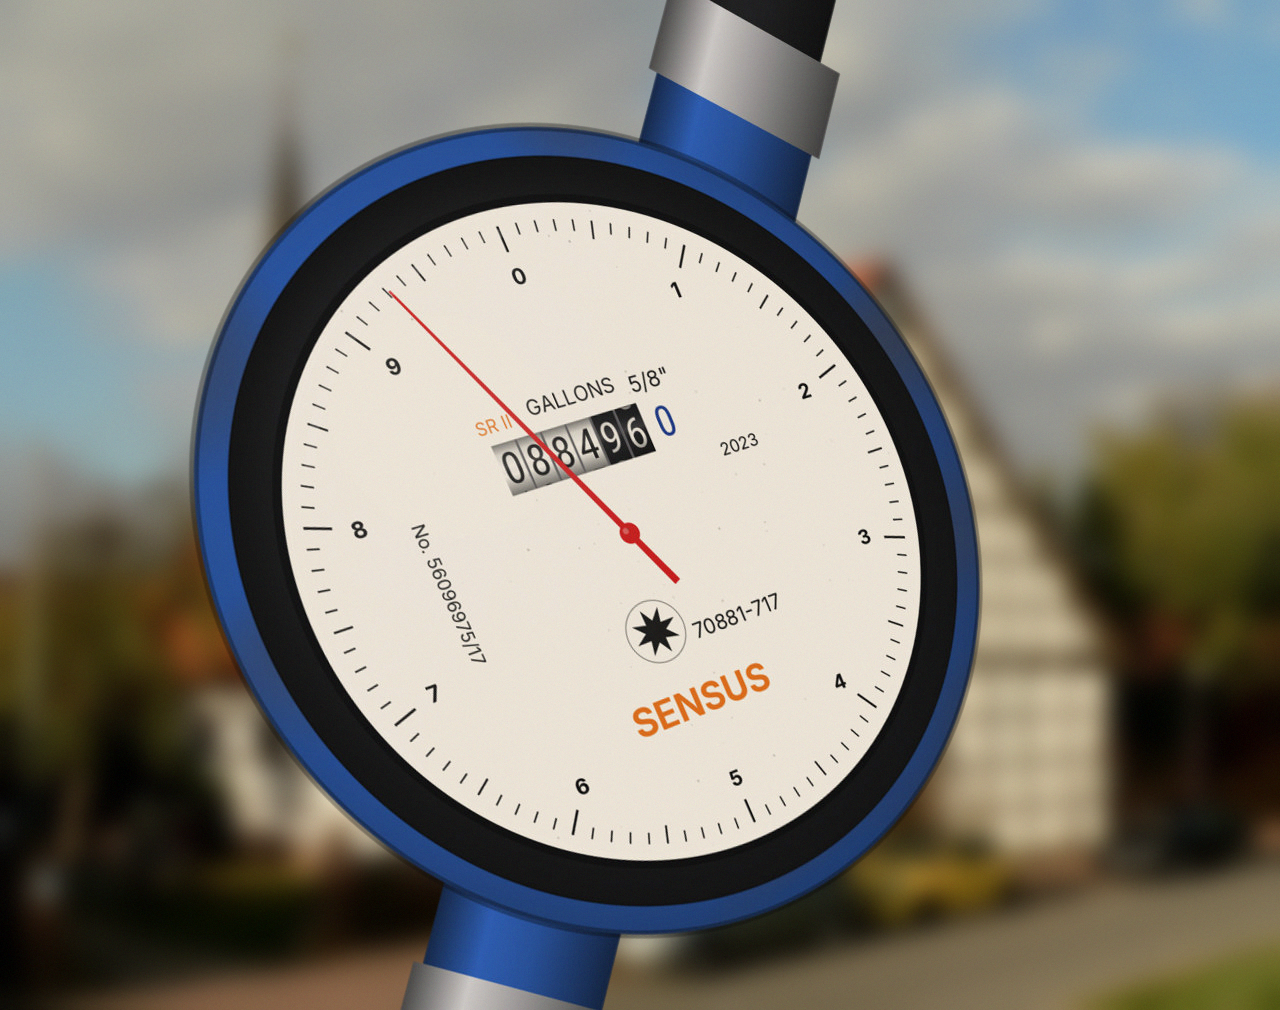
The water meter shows 884959.3 gal
